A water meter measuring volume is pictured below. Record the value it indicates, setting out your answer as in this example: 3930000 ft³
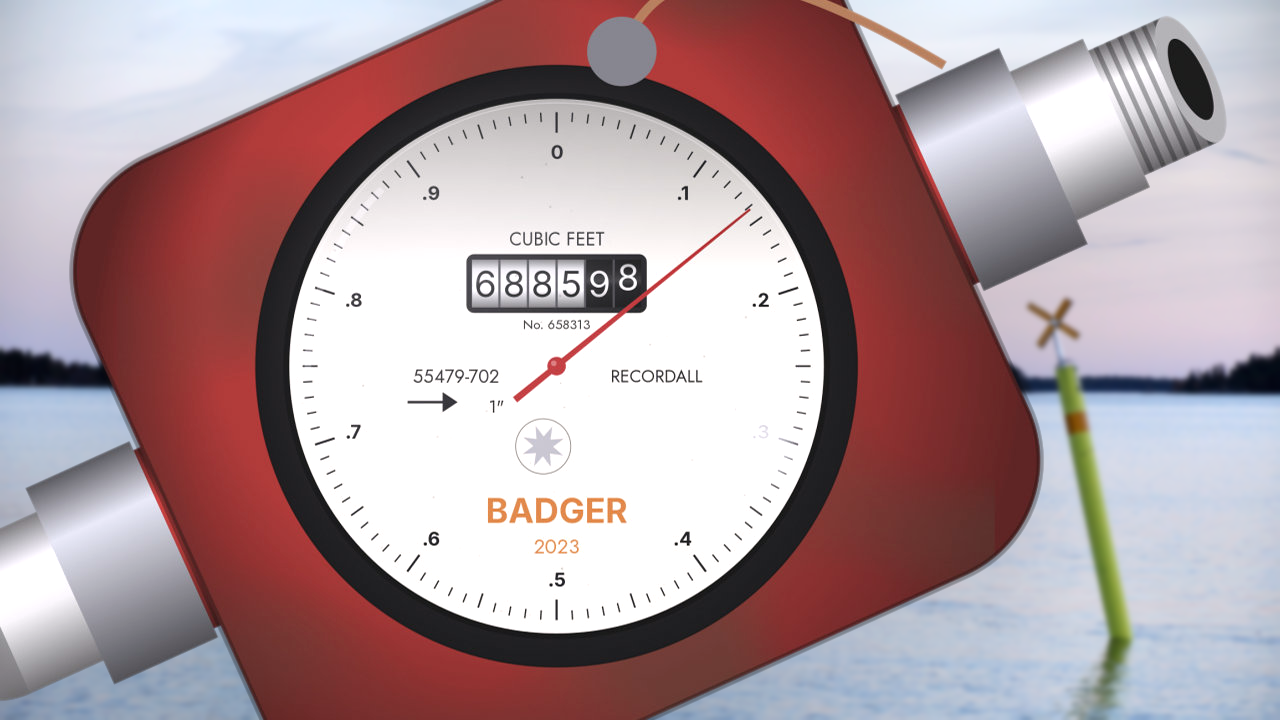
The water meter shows 688598.14 ft³
